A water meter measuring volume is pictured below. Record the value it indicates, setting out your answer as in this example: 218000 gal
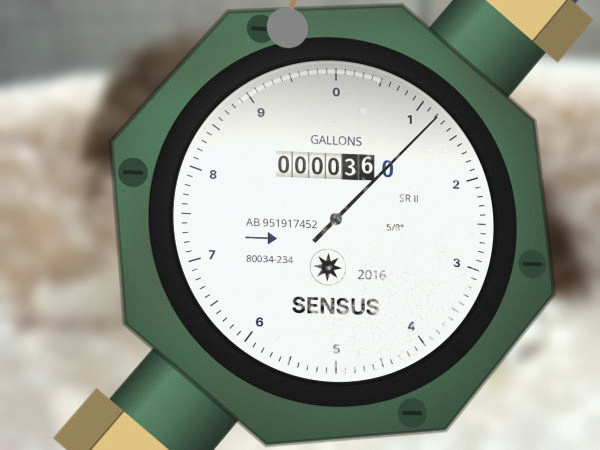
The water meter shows 361.2 gal
